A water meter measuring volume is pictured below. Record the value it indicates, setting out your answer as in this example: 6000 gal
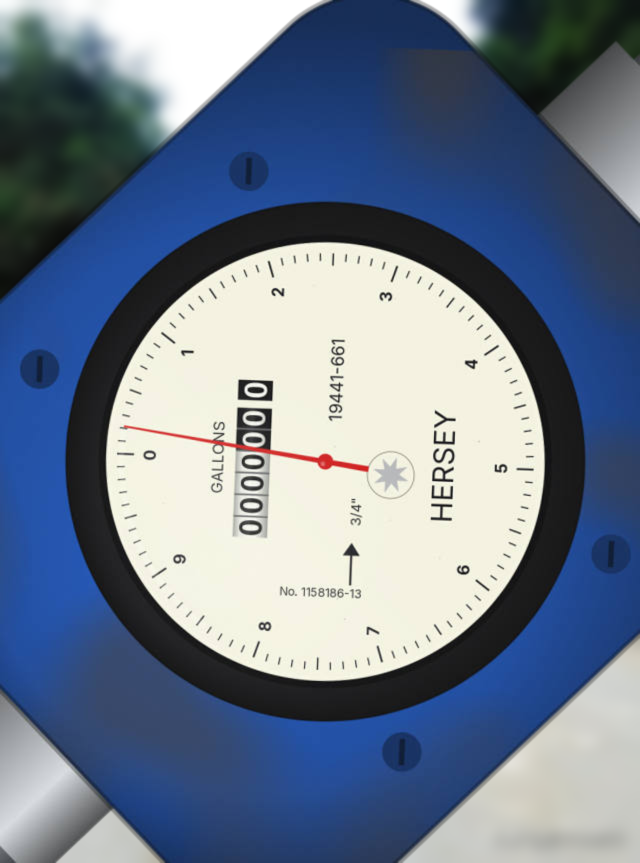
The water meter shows 0.2 gal
